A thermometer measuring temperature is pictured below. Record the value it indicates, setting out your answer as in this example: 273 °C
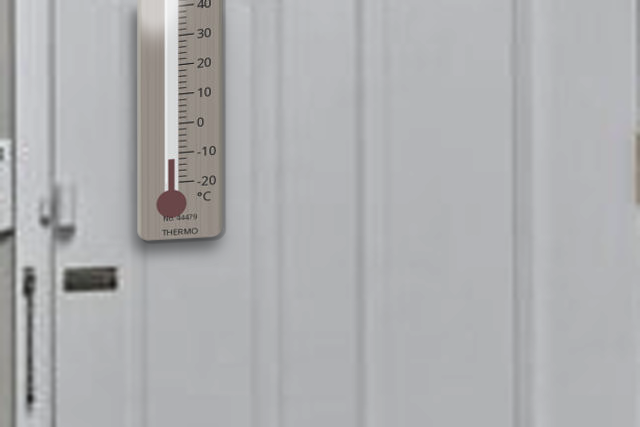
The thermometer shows -12 °C
